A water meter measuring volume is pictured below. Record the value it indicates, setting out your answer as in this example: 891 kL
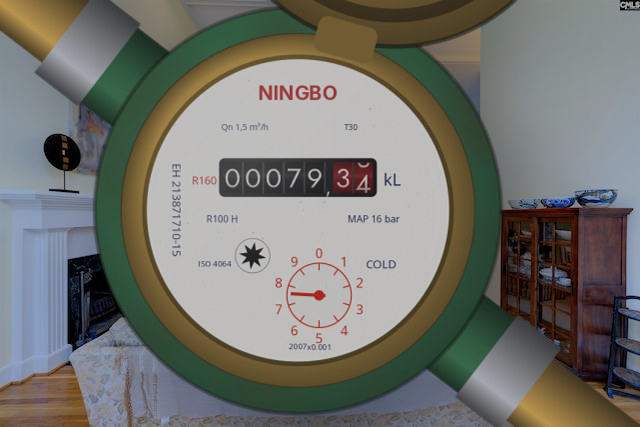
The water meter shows 79.337 kL
